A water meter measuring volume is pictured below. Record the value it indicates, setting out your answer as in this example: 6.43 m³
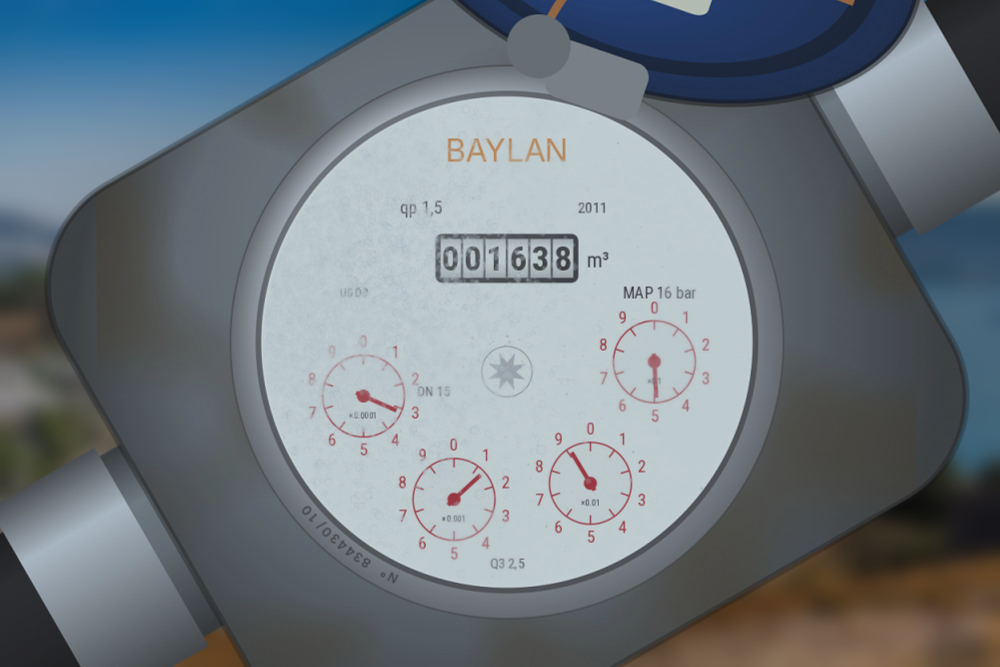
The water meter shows 1638.4913 m³
